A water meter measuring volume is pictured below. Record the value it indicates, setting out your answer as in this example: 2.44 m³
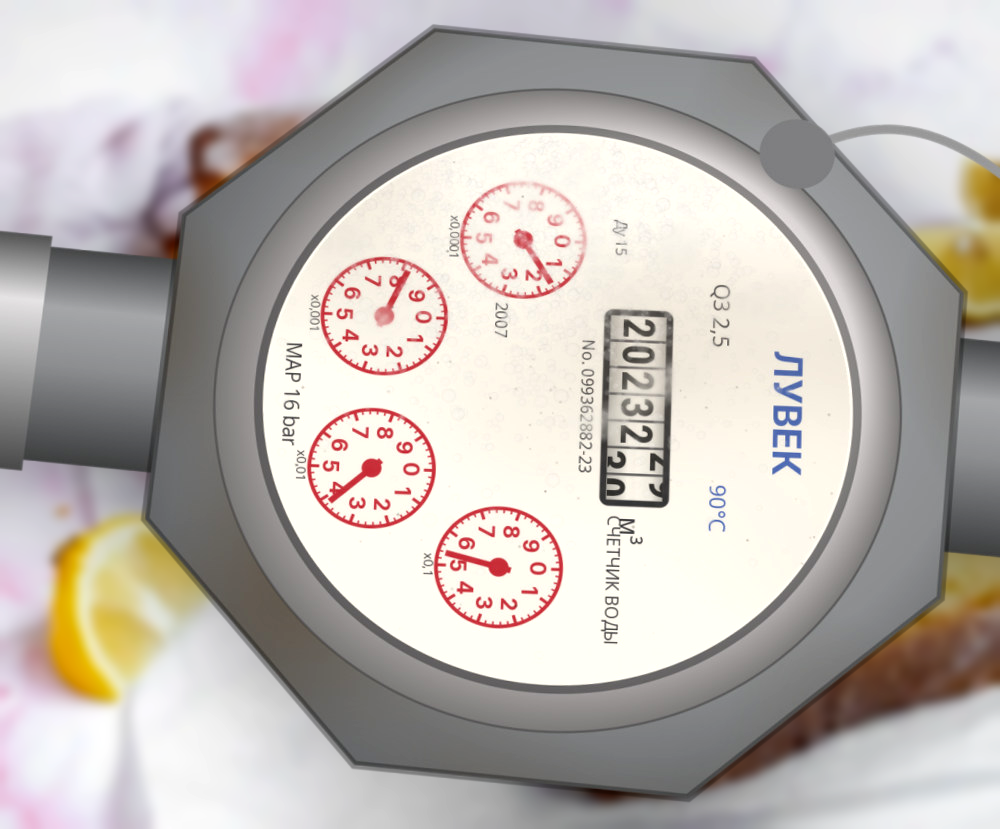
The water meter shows 2023229.5381 m³
